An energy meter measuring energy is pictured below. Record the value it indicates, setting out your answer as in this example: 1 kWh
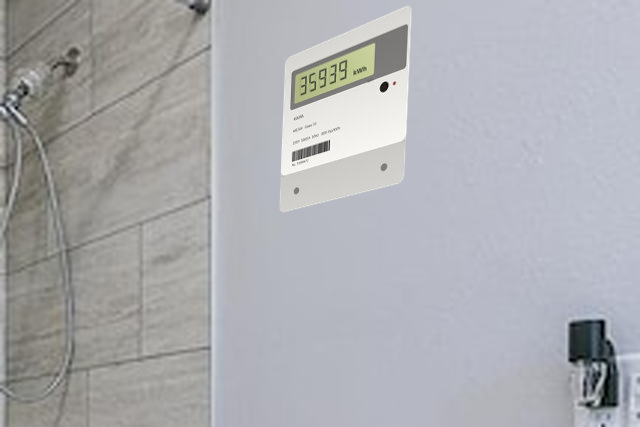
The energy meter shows 35939 kWh
